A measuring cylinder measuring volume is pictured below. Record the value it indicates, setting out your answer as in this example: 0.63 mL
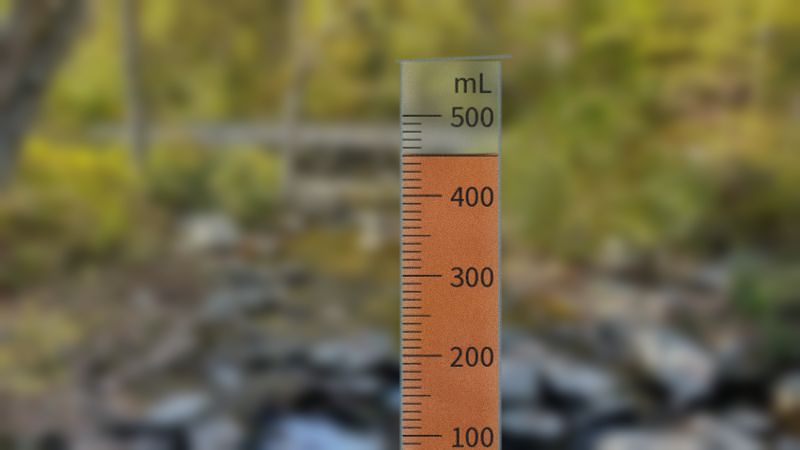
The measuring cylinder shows 450 mL
